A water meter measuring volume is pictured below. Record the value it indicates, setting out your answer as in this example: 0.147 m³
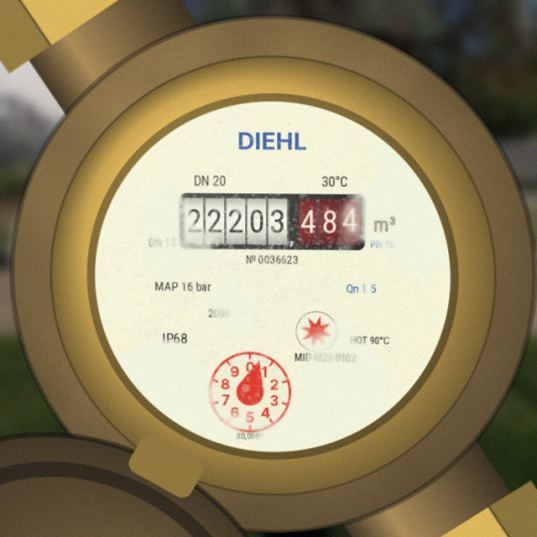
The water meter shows 22203.4840 m³
